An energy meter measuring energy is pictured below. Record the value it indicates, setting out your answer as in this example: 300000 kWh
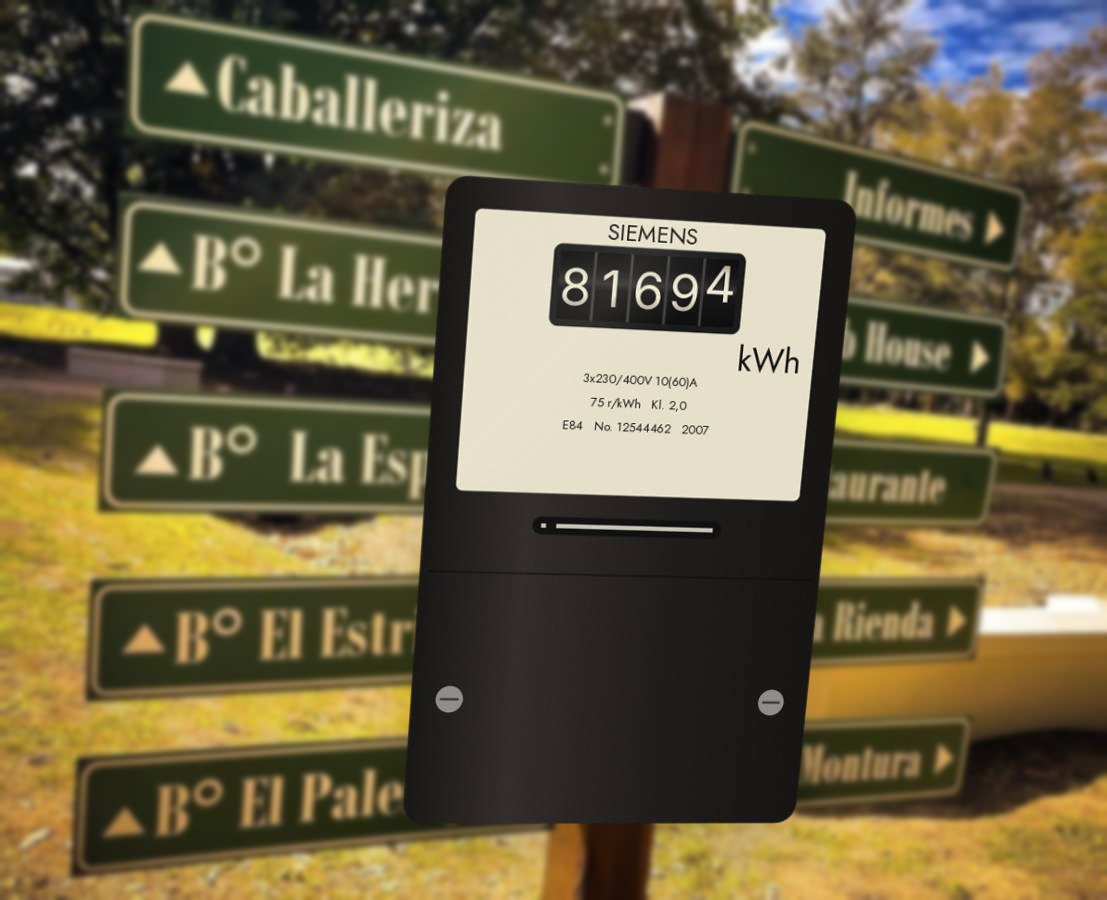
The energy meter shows 81694 kWh
